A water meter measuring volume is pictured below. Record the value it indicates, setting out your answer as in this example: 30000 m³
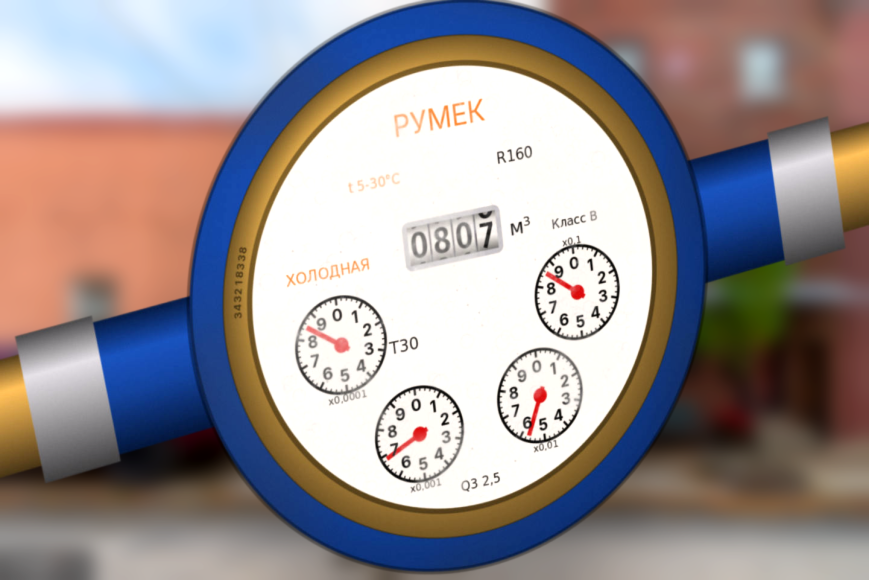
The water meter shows 806.8568 m³
